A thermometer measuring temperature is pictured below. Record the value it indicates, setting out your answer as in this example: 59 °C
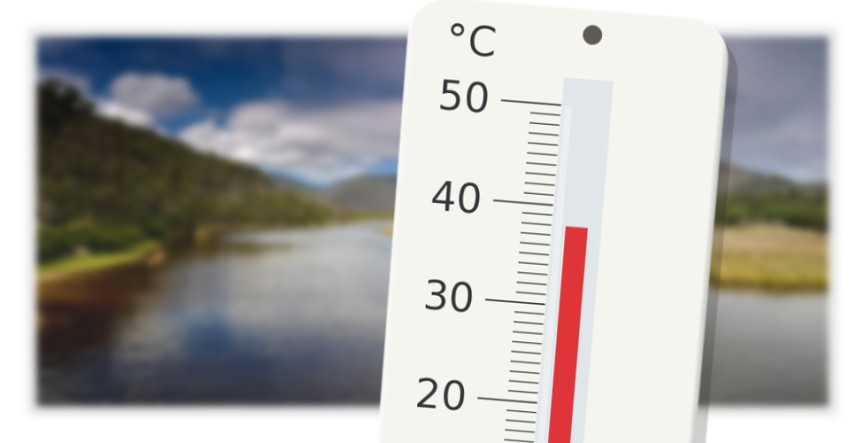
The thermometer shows 38 °C
